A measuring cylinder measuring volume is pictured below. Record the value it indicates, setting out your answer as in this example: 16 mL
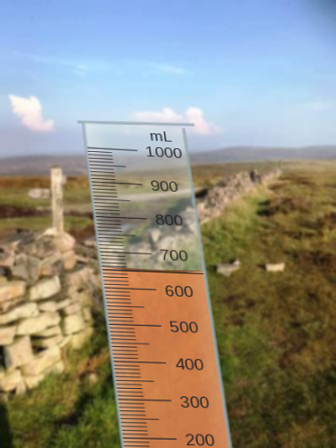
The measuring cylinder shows 650 mL
